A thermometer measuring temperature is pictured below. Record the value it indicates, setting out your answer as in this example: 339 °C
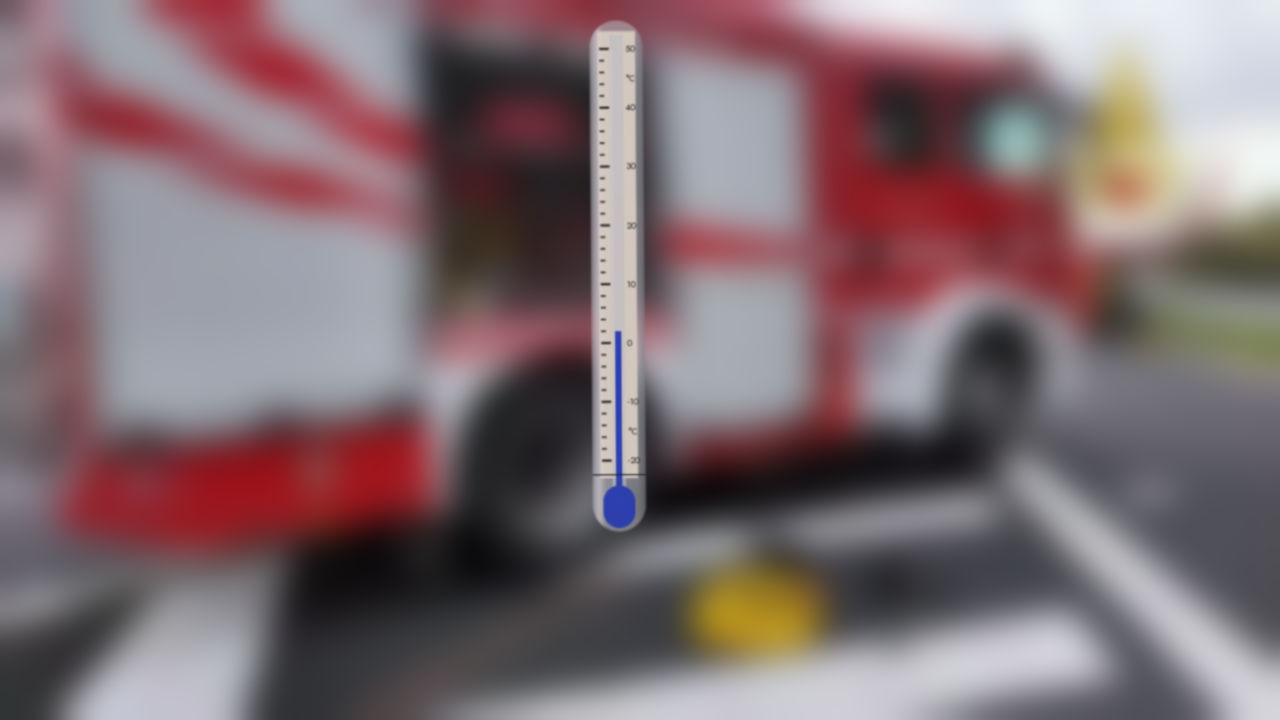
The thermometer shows 2 °C
